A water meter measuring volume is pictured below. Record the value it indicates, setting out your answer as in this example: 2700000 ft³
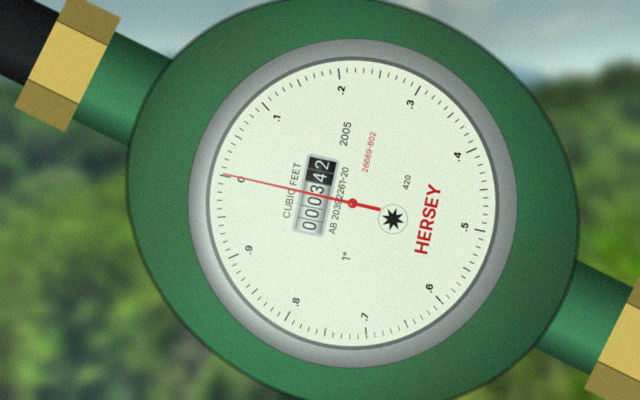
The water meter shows 342.00 ft³
